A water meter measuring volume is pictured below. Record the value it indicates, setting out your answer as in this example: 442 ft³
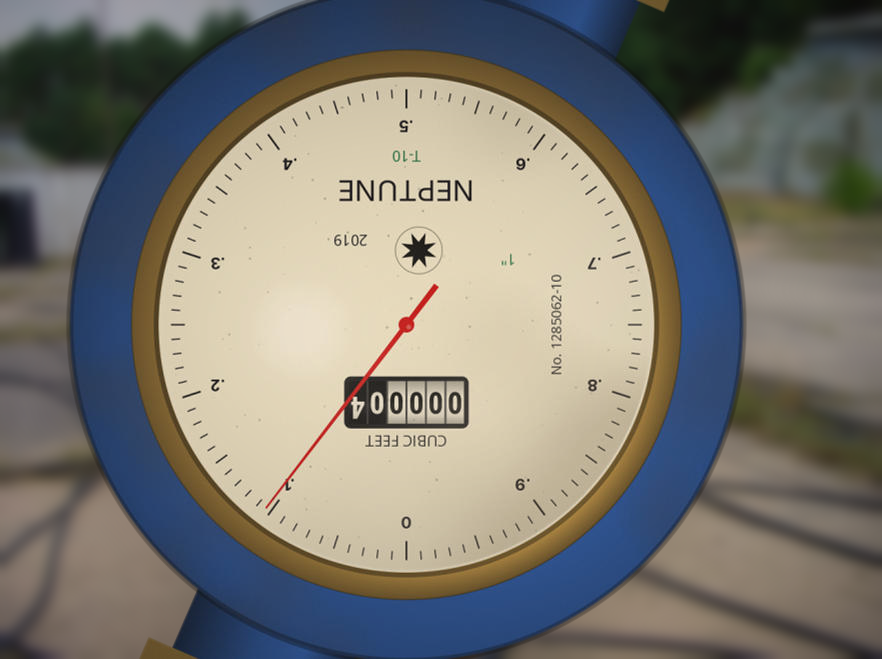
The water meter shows 4.10 ft³
